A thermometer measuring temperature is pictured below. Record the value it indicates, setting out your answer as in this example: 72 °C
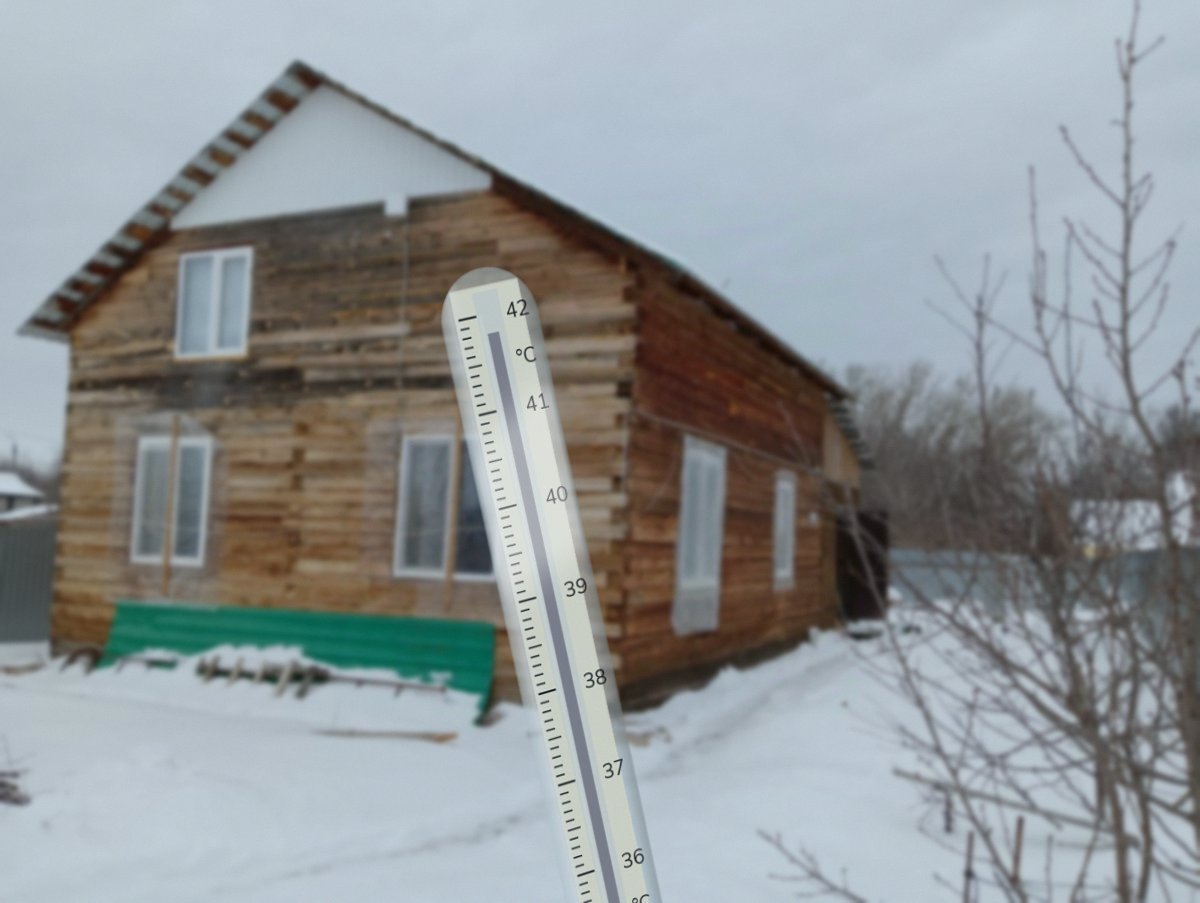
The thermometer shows 41.8 °C
